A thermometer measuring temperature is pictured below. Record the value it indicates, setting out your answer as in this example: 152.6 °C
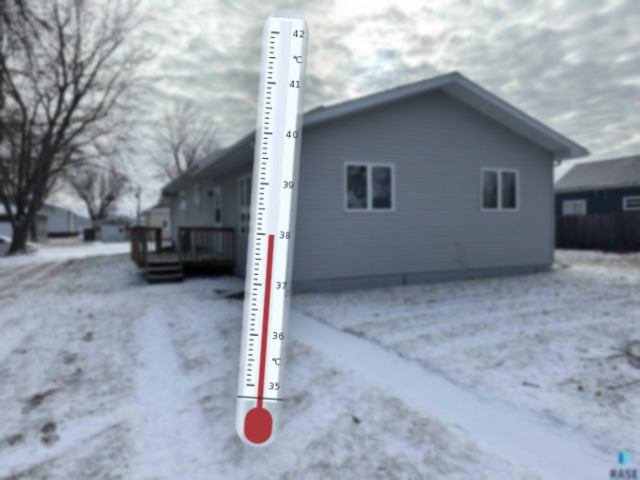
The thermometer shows 38 °C
